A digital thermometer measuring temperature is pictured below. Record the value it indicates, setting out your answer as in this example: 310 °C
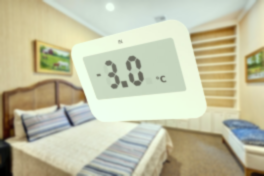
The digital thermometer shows -3.0 °C
